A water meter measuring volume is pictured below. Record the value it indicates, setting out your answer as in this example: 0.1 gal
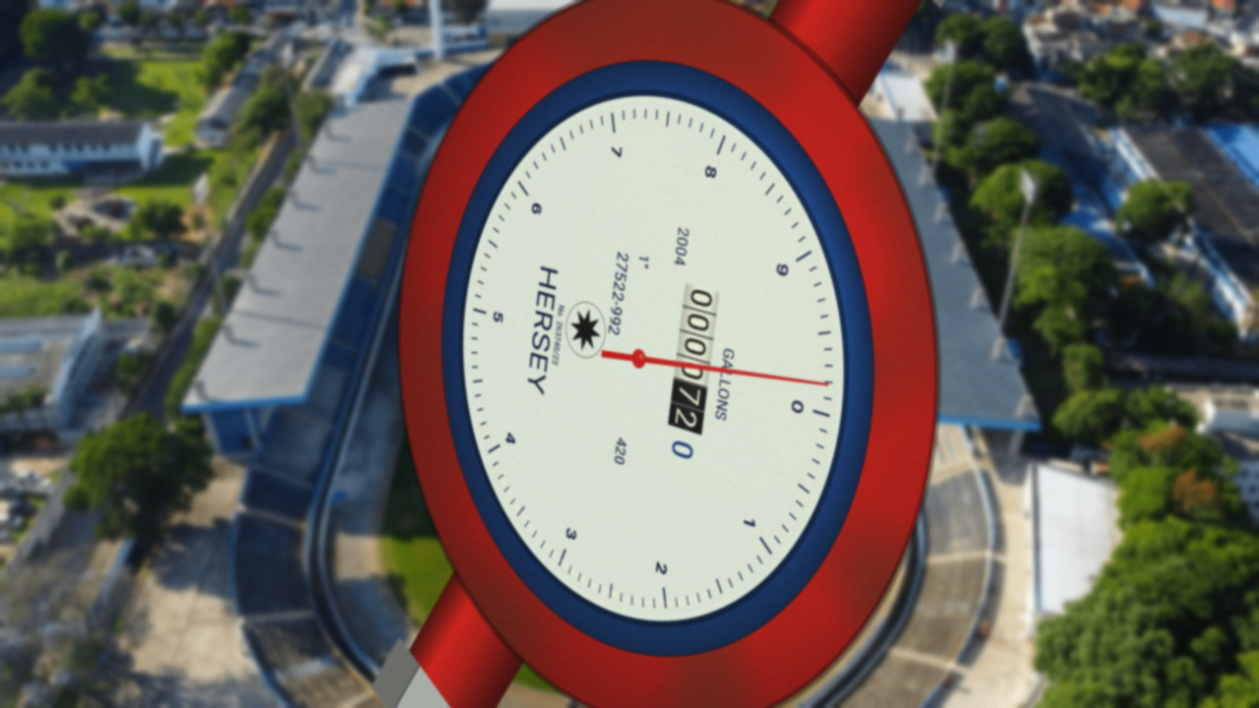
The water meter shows 719.8 gal
